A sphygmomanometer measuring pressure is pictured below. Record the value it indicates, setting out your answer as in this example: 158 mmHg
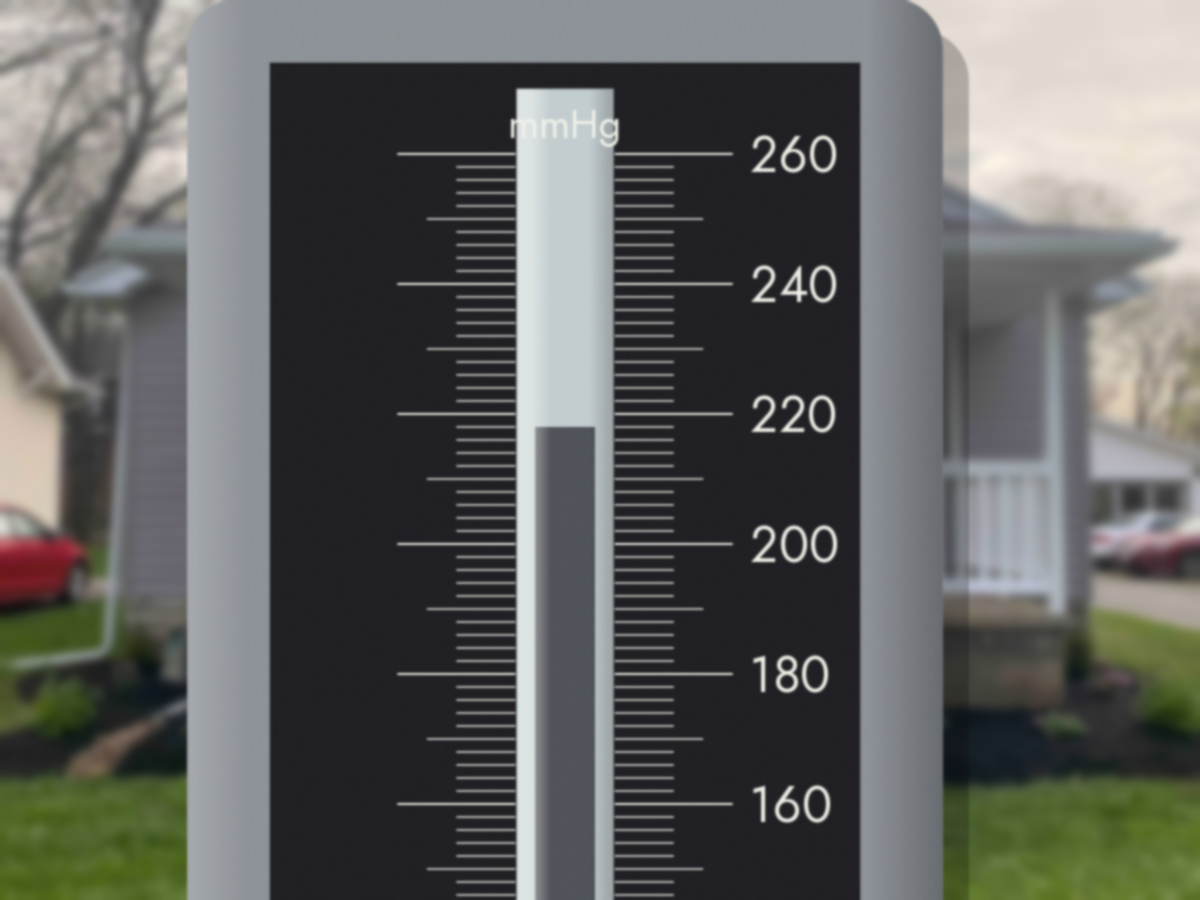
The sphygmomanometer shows 218 mmHg
